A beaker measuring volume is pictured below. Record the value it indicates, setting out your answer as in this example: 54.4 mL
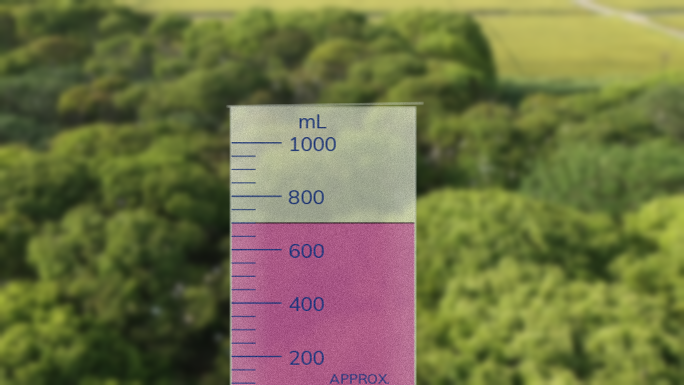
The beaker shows 700 mL
